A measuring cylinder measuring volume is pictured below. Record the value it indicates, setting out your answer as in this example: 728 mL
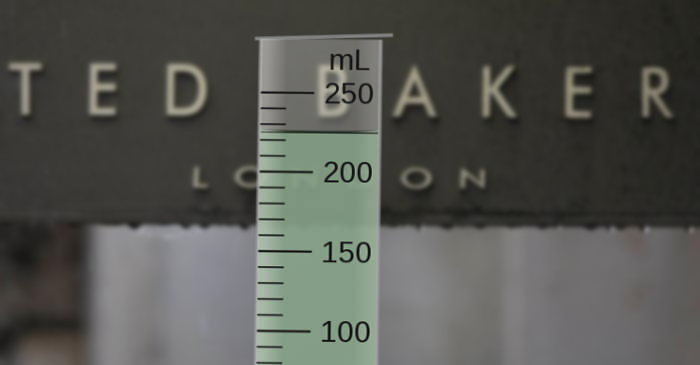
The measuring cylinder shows 225 mL
